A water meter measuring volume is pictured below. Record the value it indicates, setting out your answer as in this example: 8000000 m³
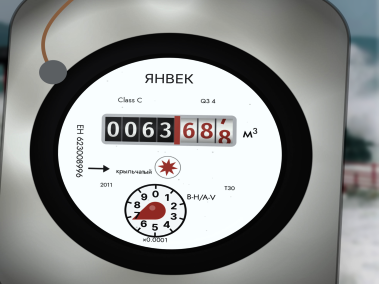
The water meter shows 63.6876 m³
